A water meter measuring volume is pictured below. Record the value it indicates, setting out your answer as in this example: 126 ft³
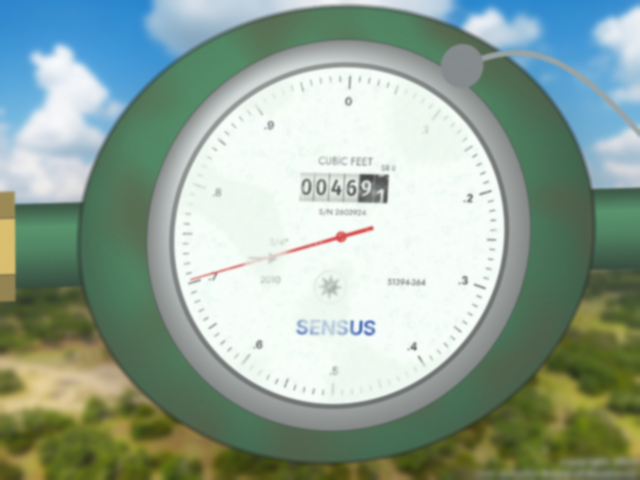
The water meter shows 4690.70 ft³
